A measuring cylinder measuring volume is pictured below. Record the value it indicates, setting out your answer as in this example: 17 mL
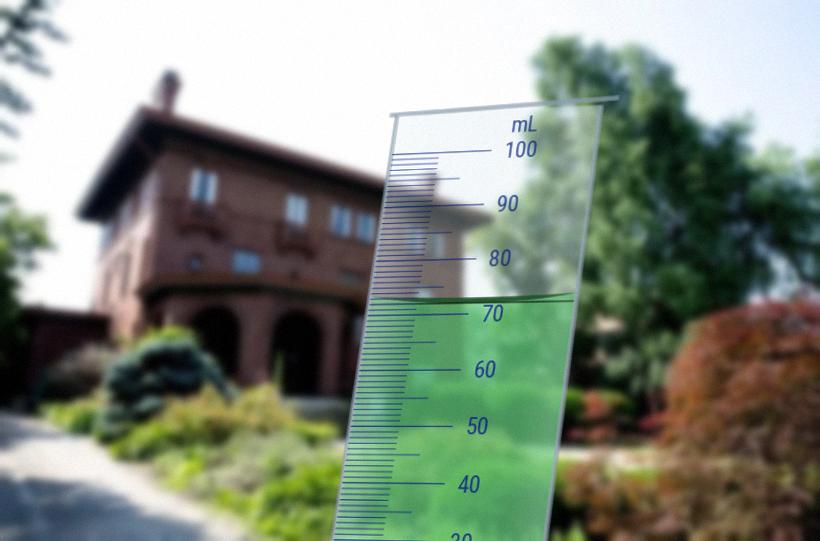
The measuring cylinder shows 72 mL
